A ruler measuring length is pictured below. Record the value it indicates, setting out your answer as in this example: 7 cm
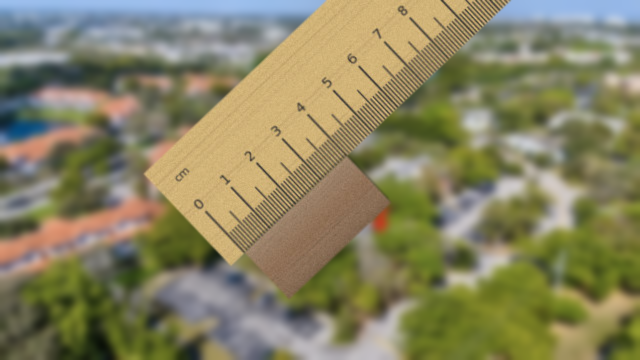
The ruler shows 4 cm
